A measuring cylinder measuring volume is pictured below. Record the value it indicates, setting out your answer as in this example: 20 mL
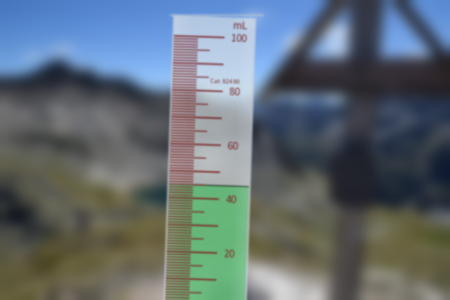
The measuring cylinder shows 45 mL
